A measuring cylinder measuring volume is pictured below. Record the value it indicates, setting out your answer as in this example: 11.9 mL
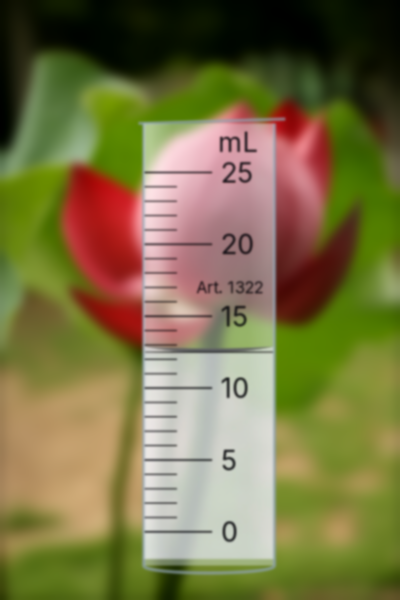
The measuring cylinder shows 12.5 mL
